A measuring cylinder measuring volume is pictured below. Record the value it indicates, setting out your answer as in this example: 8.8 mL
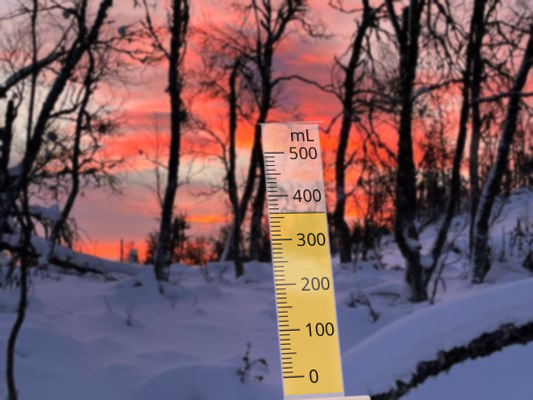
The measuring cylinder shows 360 mL
